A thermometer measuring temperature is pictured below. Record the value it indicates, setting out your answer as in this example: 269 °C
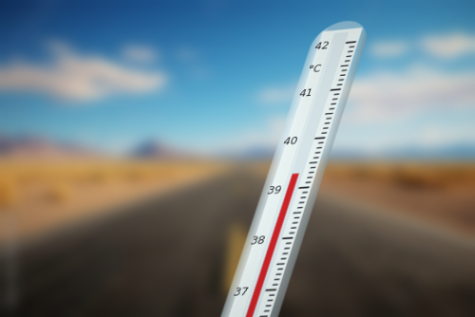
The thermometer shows 39.3 °C
